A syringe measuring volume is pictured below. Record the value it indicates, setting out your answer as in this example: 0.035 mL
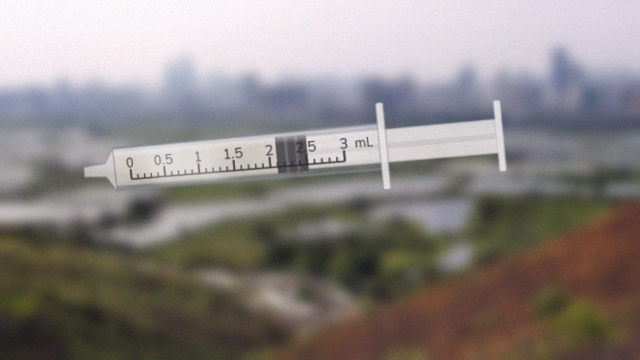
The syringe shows 2.1 mL
